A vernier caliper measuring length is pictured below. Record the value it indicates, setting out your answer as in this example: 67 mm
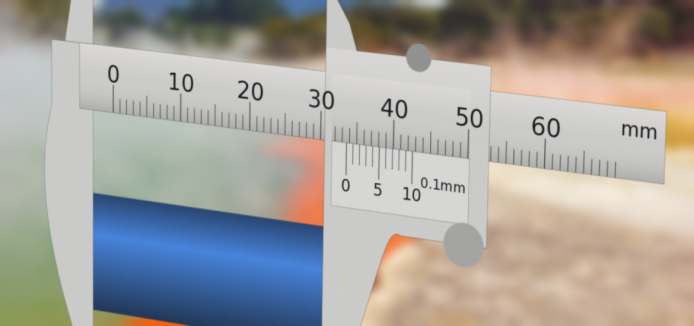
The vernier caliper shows 33.6 mm
